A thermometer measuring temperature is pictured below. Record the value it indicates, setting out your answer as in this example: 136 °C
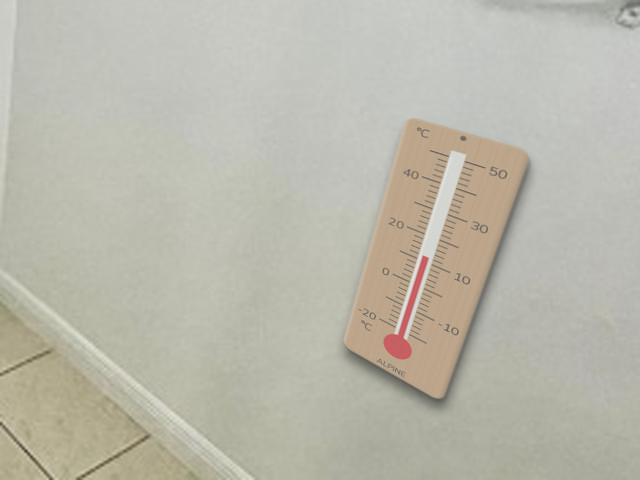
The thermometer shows 12 °C
